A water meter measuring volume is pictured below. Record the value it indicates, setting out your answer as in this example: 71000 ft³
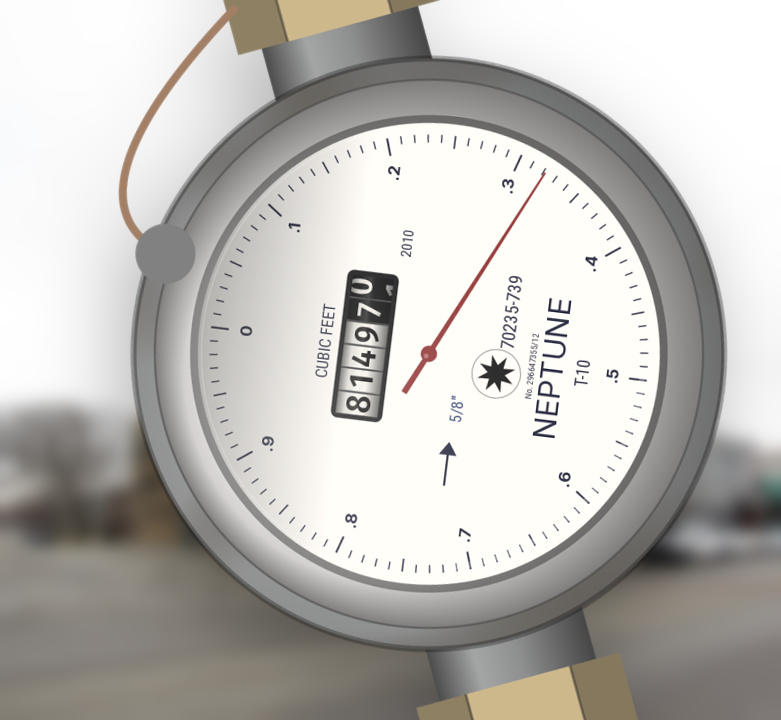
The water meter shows 814970.32 ft³
